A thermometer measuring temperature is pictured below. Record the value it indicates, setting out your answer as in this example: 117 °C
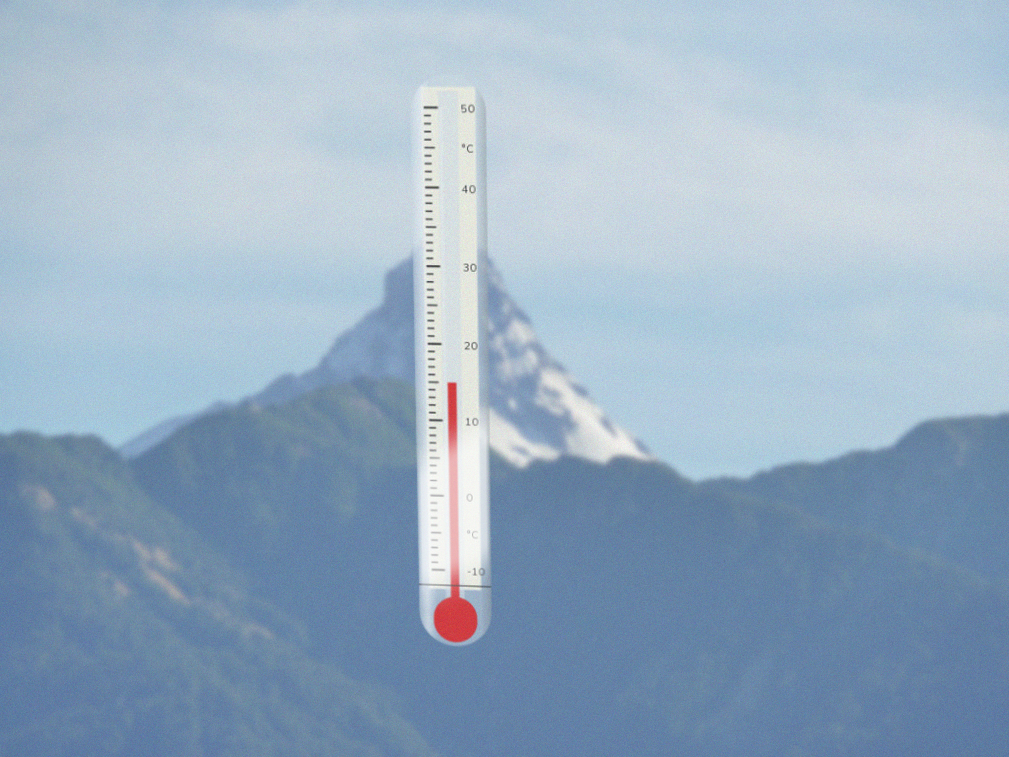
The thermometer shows 15 °C
